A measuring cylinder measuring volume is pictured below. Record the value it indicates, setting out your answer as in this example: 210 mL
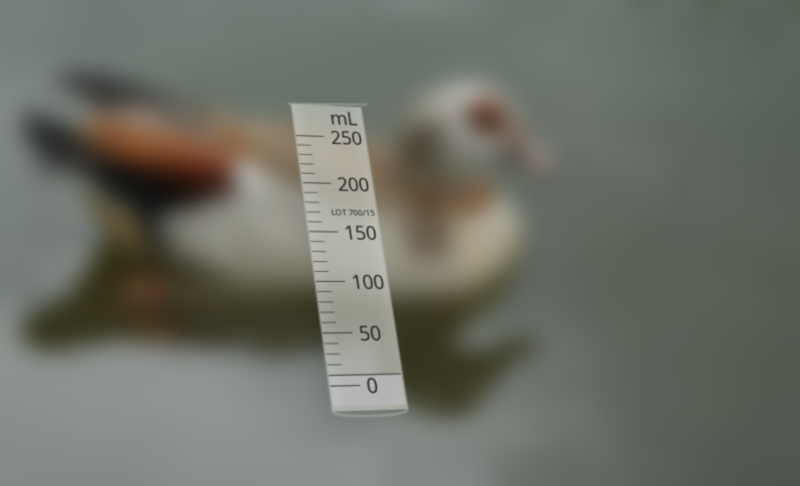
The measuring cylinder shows 10 mL
